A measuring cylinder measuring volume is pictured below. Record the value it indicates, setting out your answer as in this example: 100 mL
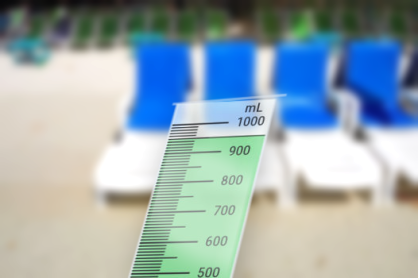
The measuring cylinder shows 950 mL
